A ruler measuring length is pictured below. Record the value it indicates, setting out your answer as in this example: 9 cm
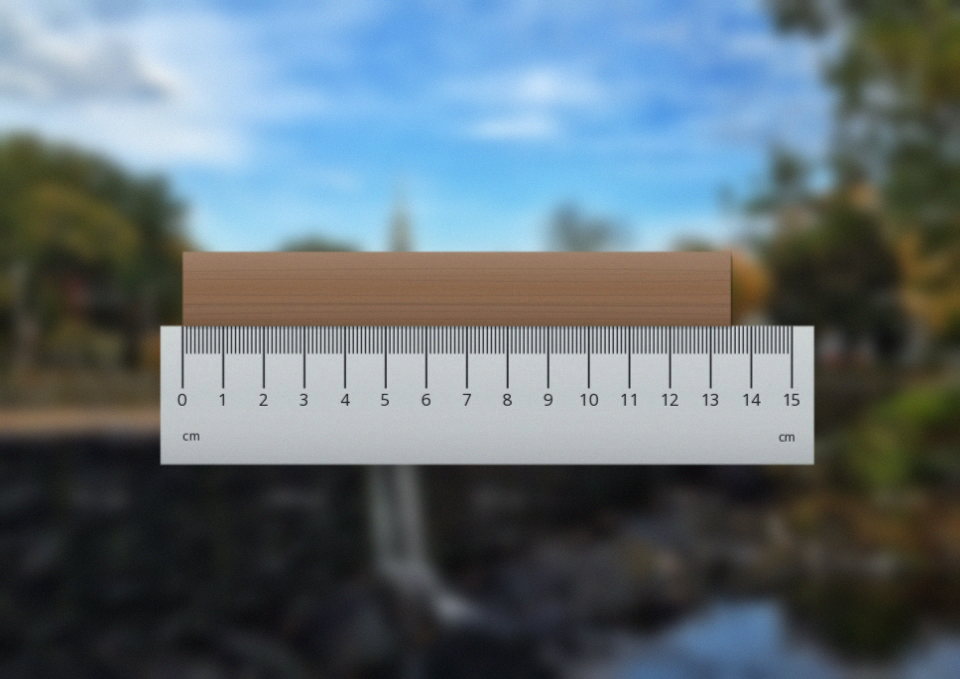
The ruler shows 13.5 cm
